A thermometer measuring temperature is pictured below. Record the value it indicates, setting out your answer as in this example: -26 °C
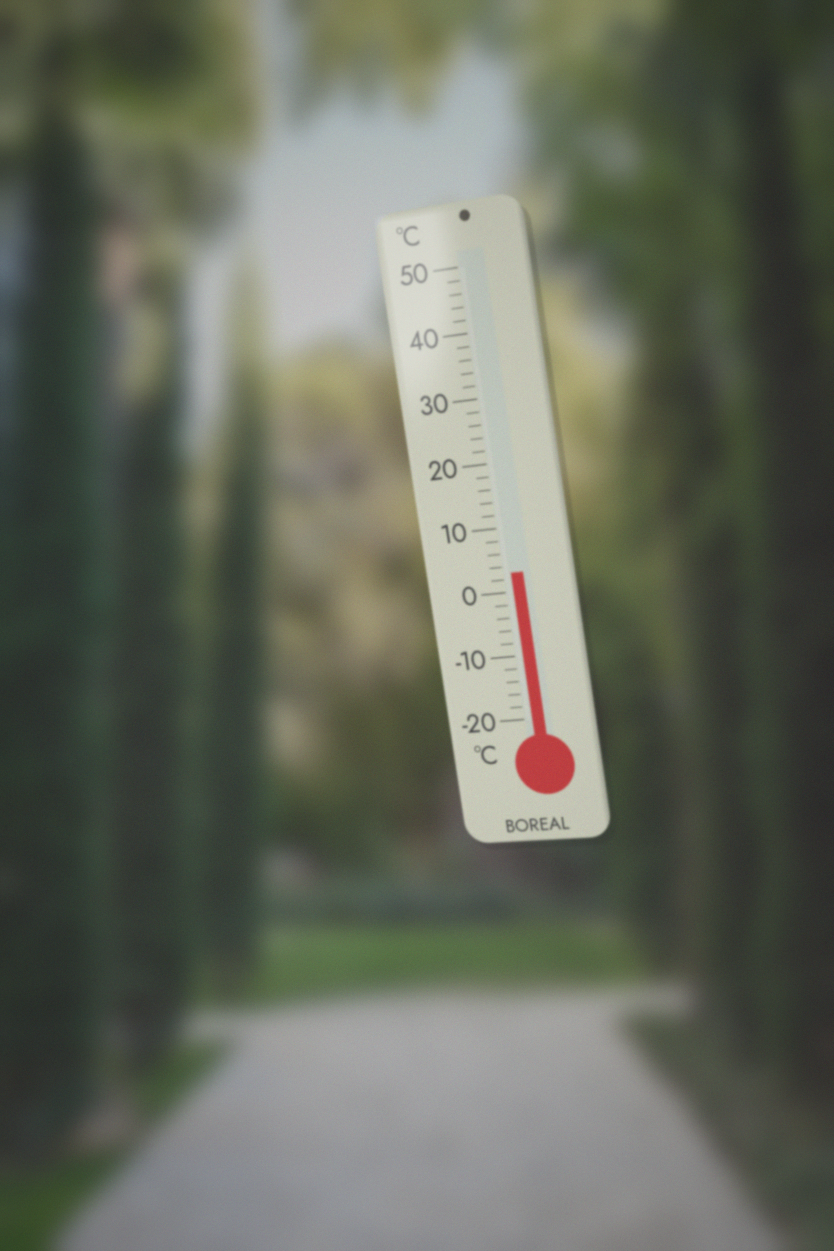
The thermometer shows 3 °C
